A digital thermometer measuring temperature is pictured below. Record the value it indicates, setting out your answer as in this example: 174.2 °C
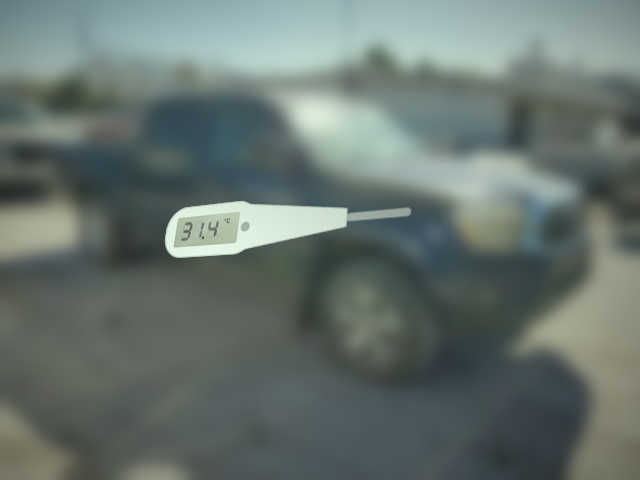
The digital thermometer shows 31.4 °C
